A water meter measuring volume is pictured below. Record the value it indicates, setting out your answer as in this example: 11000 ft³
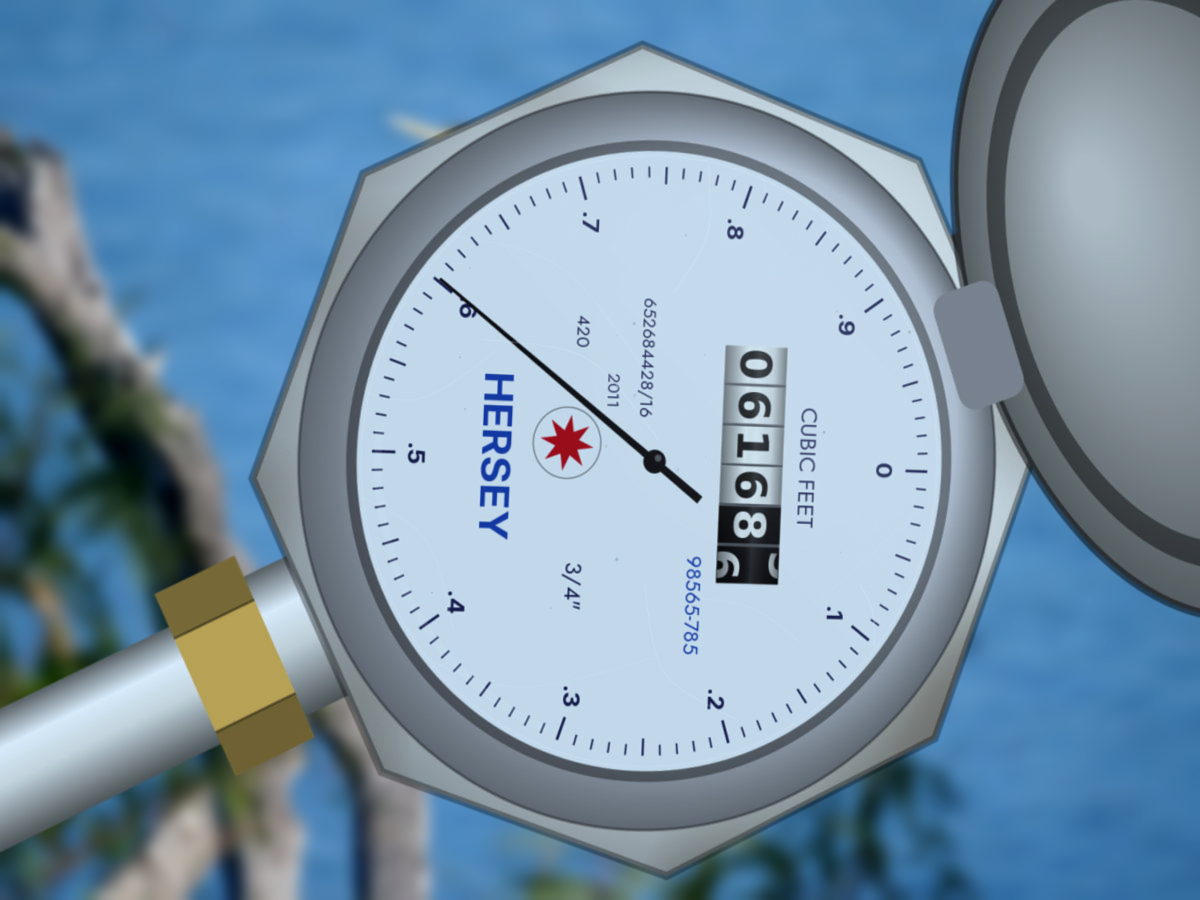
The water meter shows 61685.60 ft³
